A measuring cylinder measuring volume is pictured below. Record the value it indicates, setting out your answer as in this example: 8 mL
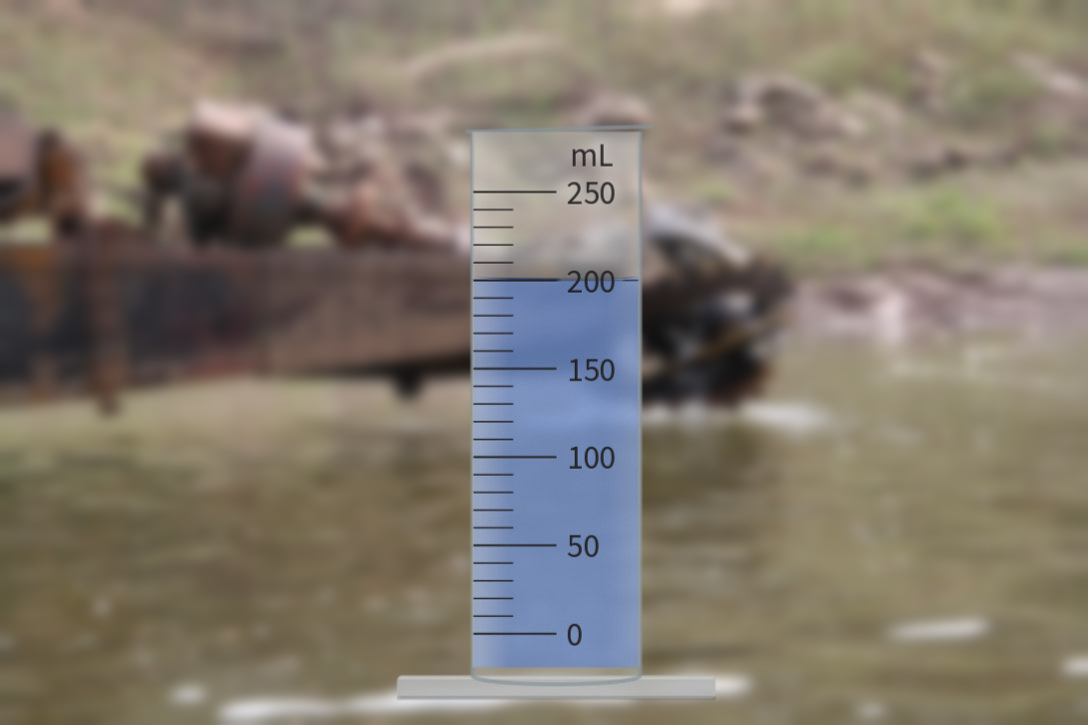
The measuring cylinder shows 200 mL
